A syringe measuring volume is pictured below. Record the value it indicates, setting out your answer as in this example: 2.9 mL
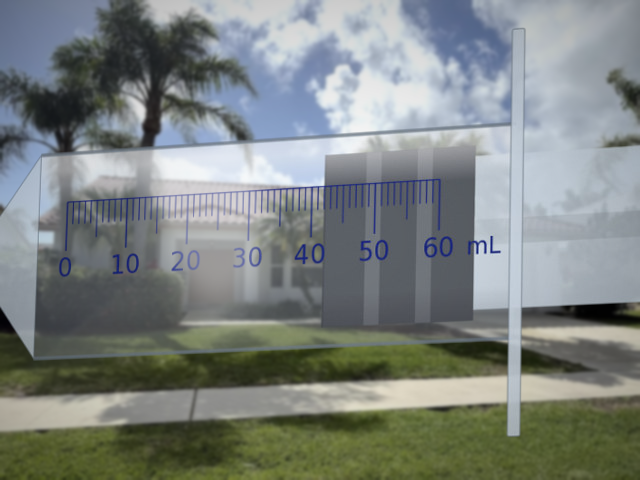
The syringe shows 42 mL
